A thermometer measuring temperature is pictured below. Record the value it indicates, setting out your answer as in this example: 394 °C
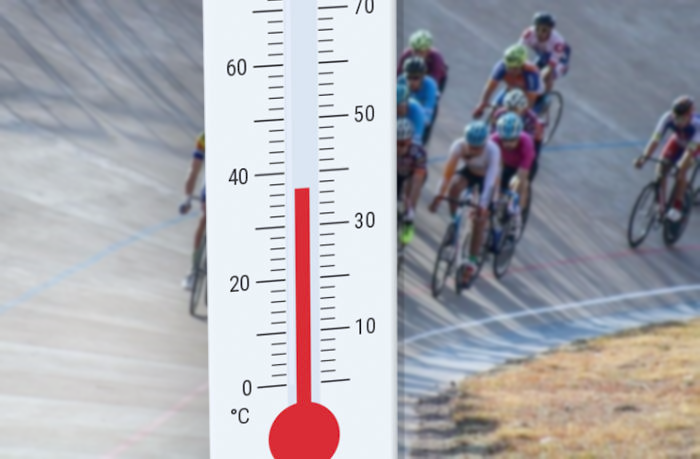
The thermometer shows 37 °C
